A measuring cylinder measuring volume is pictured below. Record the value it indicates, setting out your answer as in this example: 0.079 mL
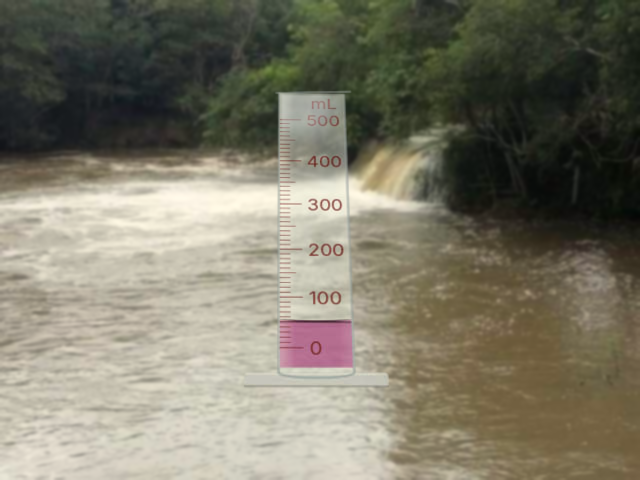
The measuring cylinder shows 50 mL
